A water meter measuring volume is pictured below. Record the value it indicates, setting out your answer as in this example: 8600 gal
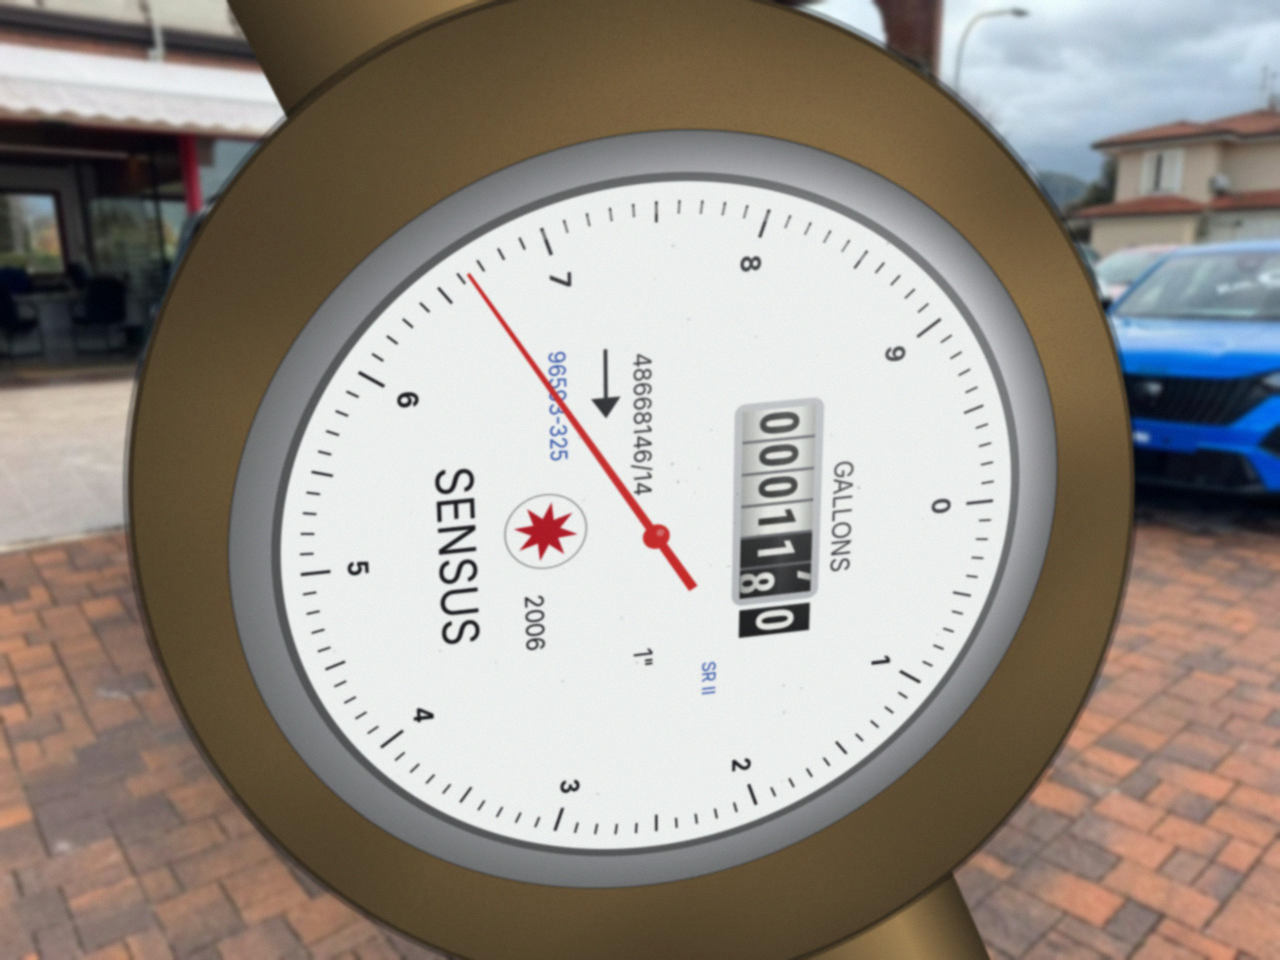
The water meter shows 1176.6 gal
